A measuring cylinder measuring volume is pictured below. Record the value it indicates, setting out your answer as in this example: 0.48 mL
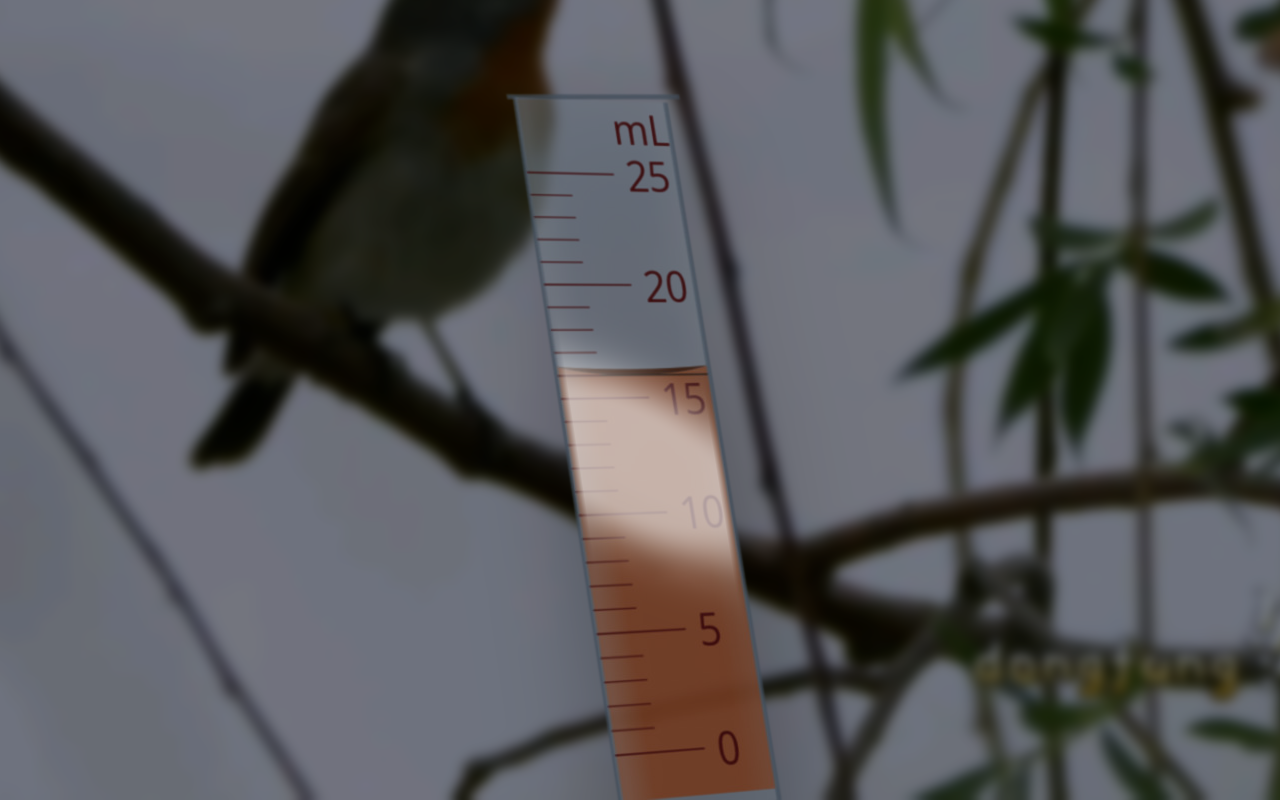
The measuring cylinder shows 16 mL
